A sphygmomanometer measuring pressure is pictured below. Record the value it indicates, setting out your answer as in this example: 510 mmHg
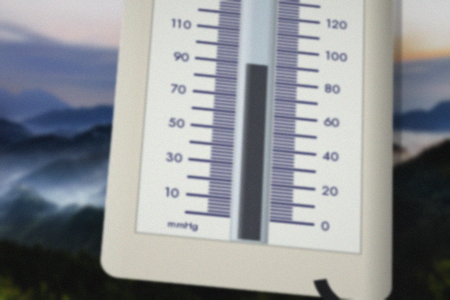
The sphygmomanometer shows 90 mmHg
